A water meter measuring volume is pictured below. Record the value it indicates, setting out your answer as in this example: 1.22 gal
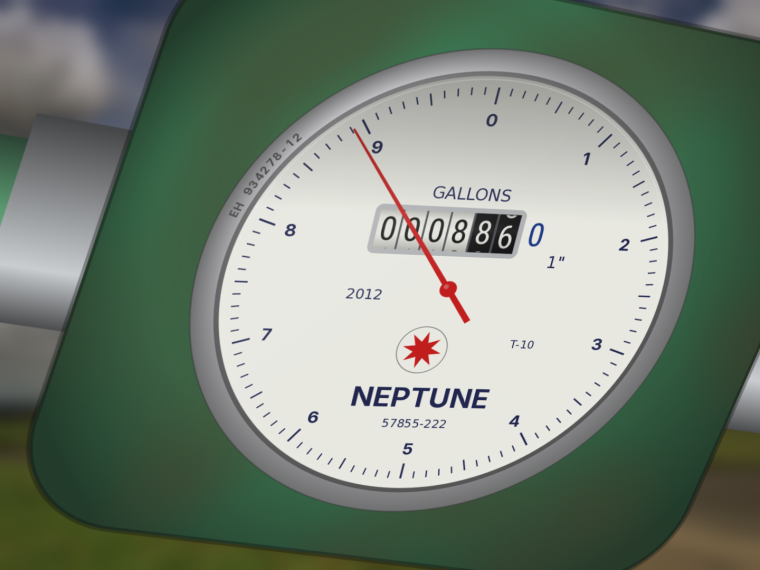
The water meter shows 8858.9 gal
